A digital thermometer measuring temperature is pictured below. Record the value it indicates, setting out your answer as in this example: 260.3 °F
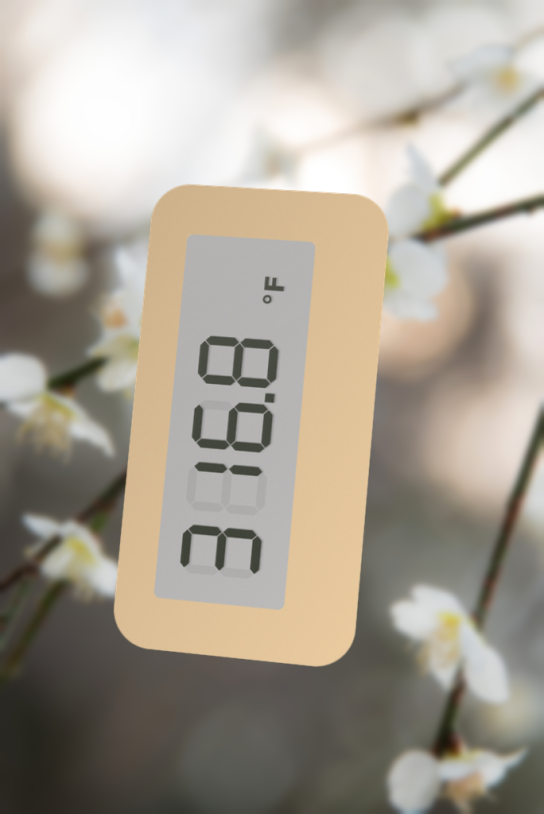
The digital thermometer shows 316.8 °F
